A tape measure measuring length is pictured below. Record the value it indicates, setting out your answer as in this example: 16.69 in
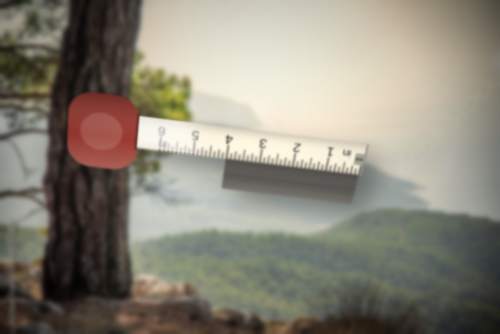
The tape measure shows 4 in
